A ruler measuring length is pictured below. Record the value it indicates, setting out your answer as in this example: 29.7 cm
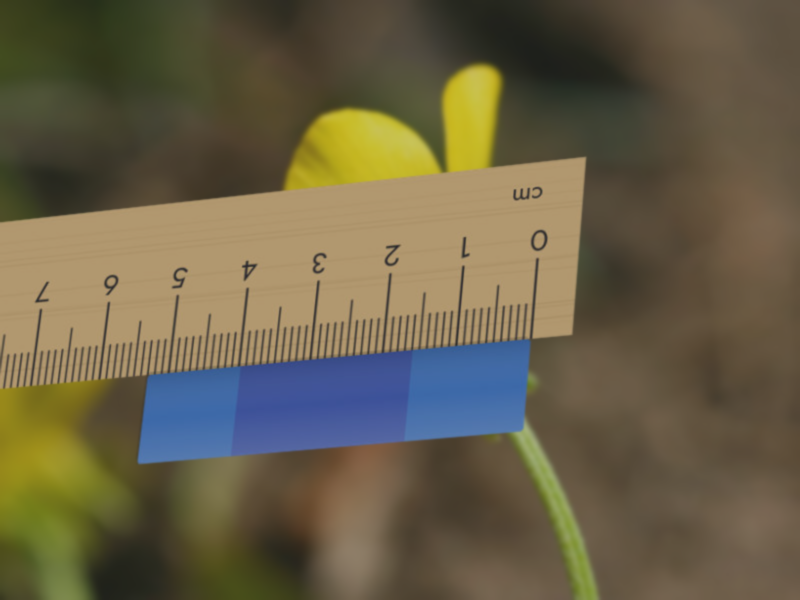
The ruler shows 5.3 cm
